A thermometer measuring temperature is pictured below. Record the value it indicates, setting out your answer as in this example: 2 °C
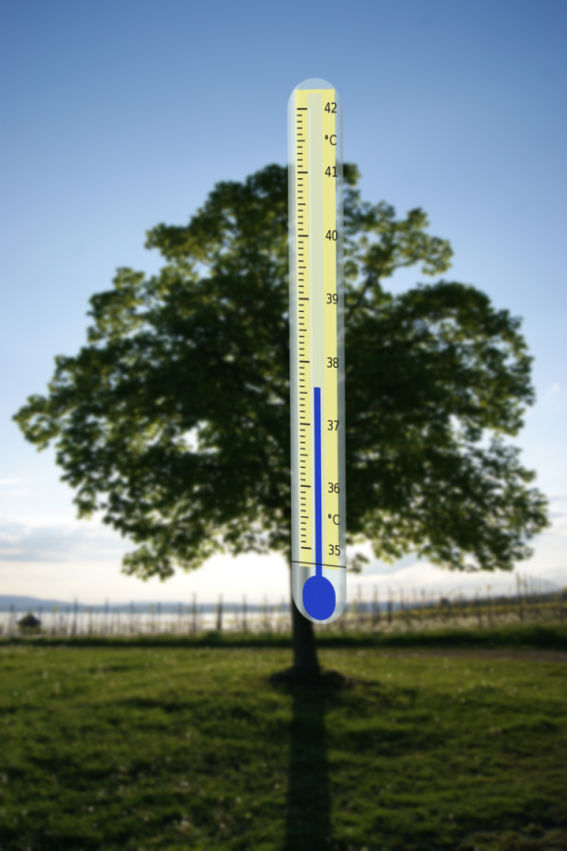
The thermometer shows 37.6 °C
